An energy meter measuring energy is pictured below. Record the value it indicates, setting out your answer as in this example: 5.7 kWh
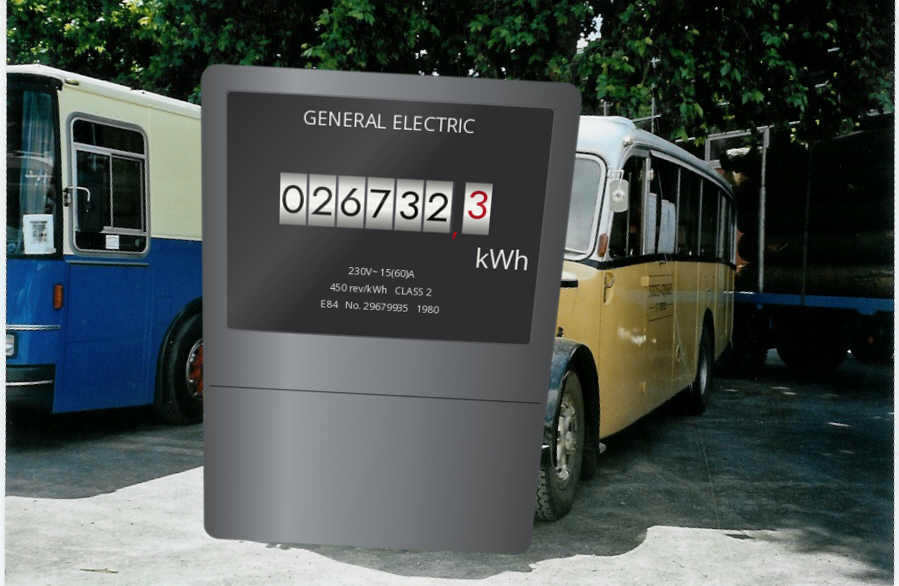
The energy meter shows 26732.3 kWh
